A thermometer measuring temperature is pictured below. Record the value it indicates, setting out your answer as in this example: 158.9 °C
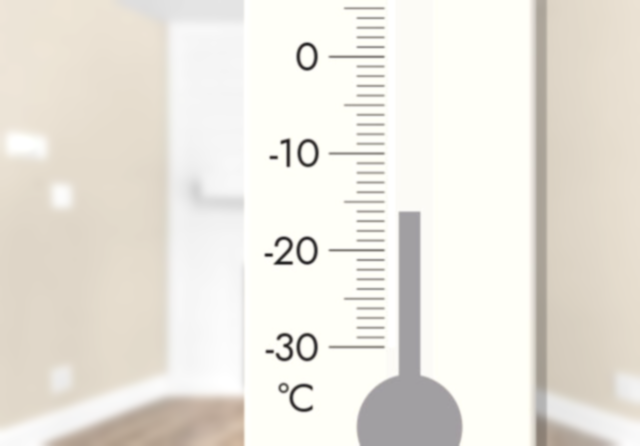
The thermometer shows -16 °C
